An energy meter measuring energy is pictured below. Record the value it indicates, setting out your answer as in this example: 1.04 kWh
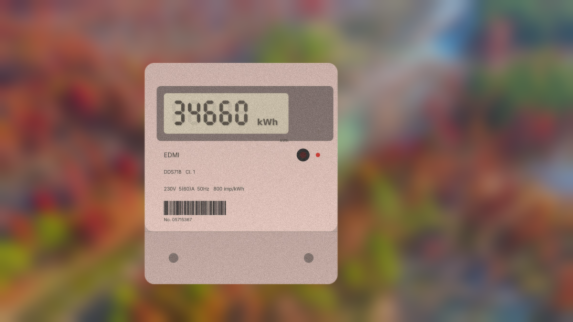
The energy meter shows 34660 kWh
